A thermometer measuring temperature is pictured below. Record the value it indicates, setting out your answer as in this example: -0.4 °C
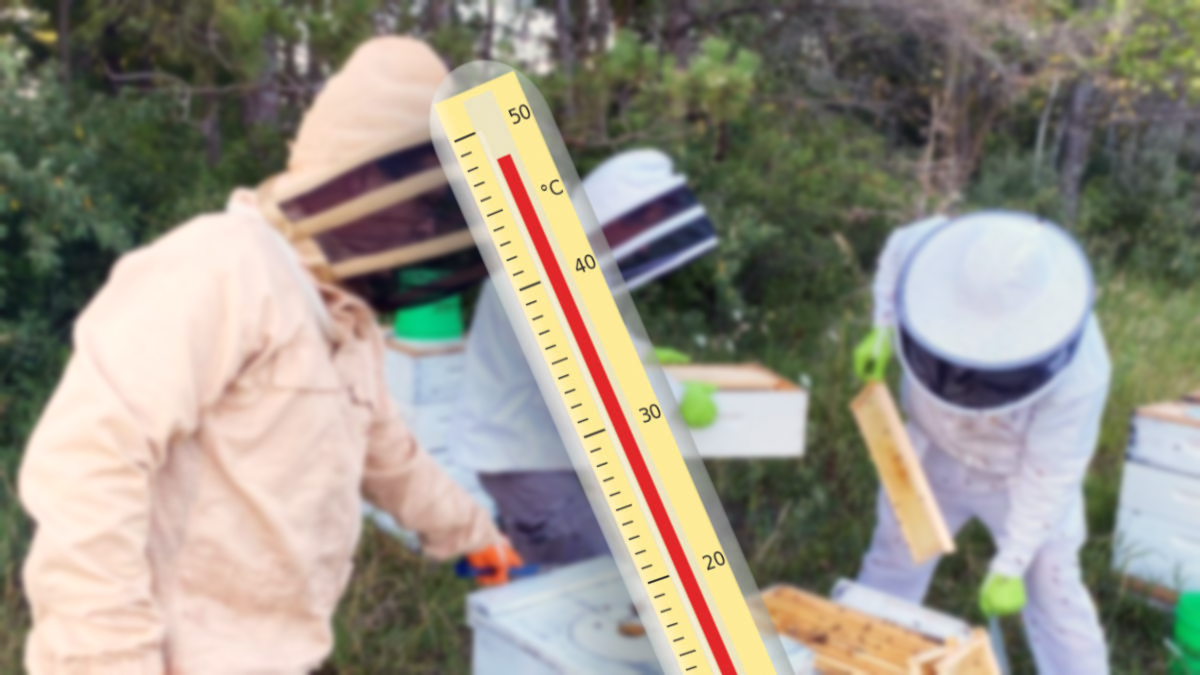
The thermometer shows 48 °C
